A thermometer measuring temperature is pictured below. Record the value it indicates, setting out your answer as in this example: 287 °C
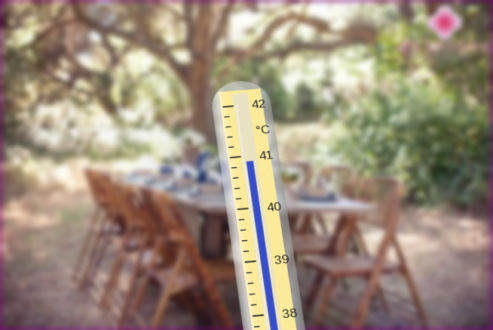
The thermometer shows 40.9 °C
